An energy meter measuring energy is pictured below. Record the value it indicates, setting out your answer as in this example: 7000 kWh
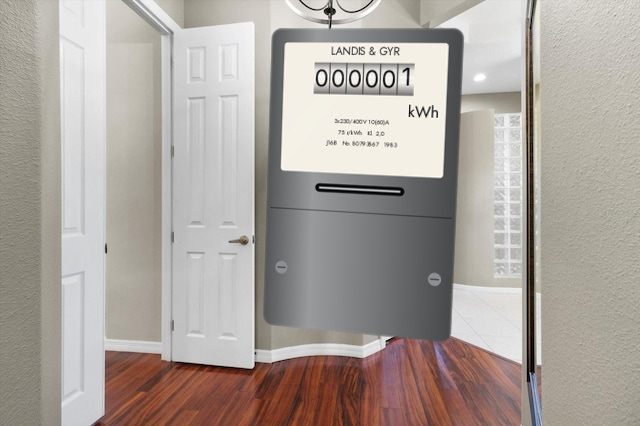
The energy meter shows 1 kWh
